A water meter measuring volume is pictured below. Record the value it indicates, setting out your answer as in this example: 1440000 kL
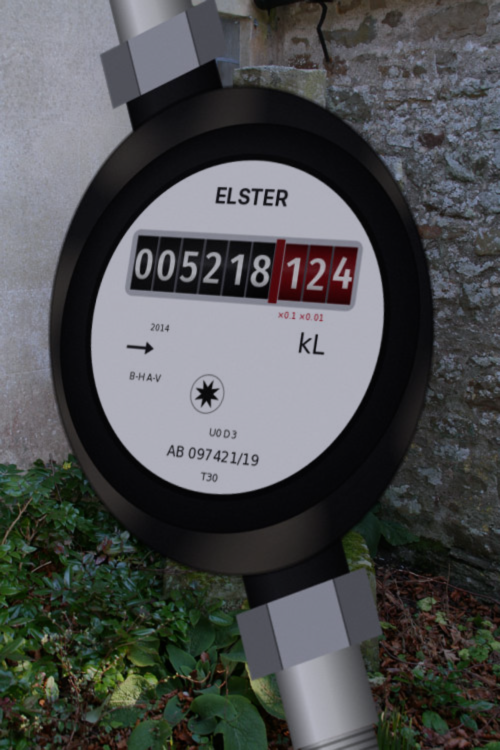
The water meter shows 5218.124 kL
